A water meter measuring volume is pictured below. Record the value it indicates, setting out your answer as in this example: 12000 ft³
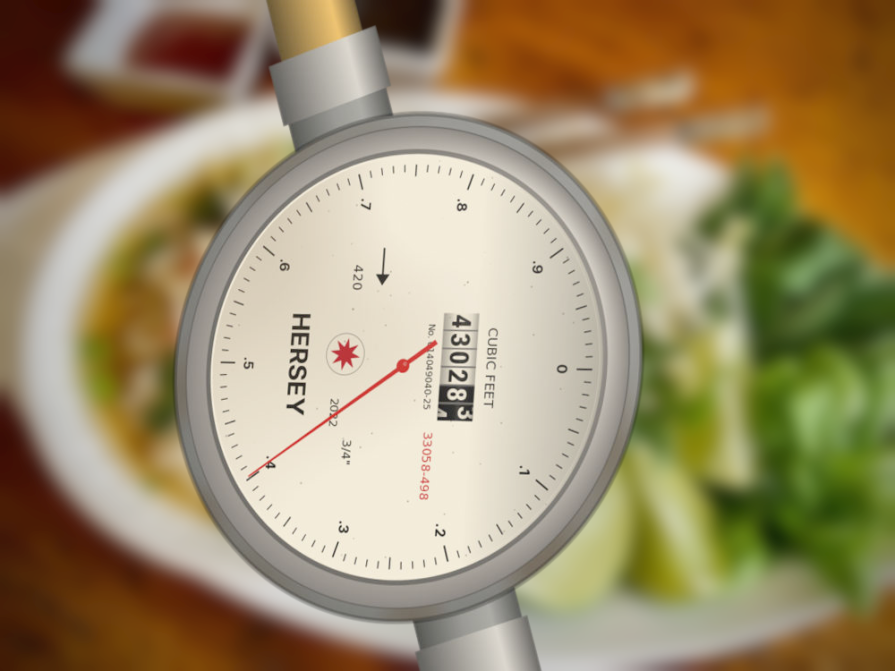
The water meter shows 430283.40 ft³
